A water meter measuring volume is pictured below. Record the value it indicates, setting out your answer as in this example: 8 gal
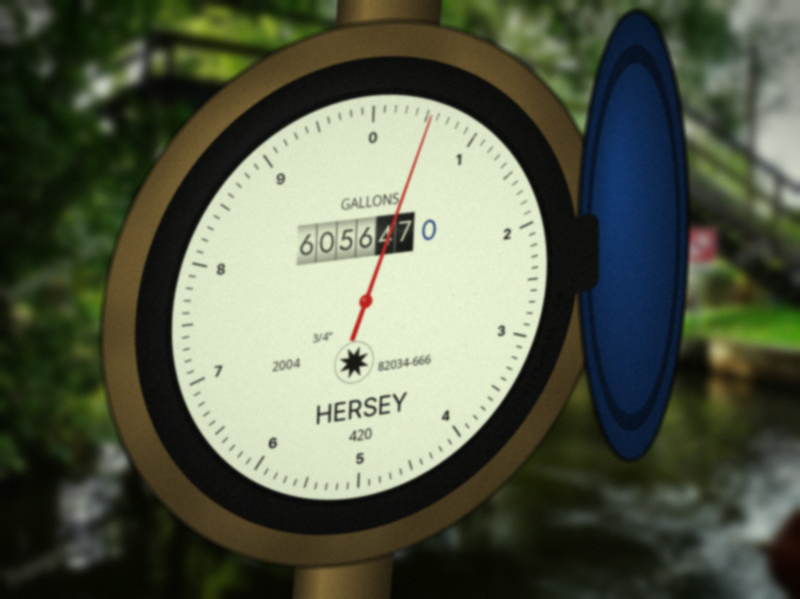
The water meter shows 6056470.5 gal
